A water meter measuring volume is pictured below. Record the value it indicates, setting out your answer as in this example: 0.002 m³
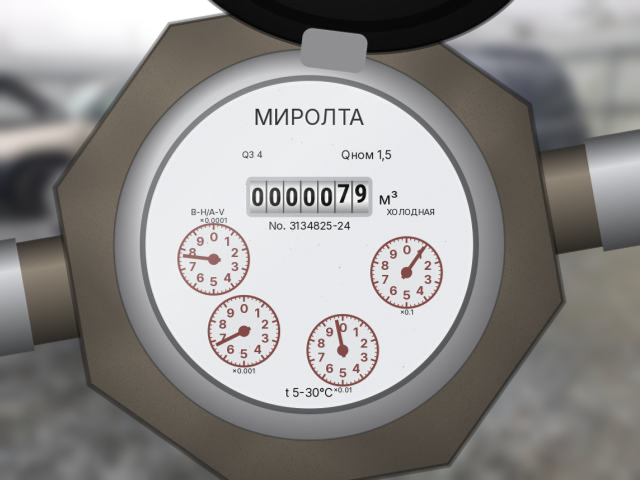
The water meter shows 79.0967 m³
